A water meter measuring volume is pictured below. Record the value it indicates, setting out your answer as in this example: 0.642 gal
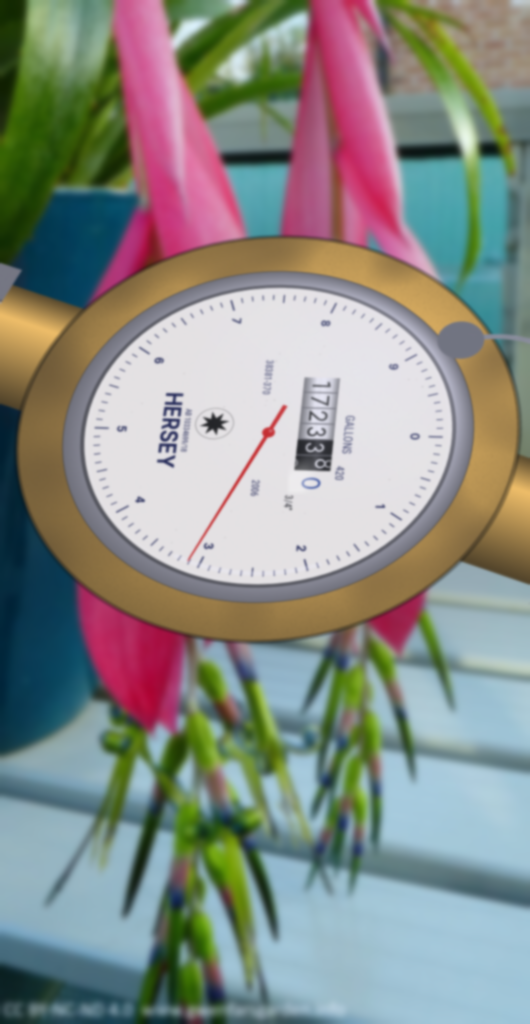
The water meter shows 1723383.1 gal
